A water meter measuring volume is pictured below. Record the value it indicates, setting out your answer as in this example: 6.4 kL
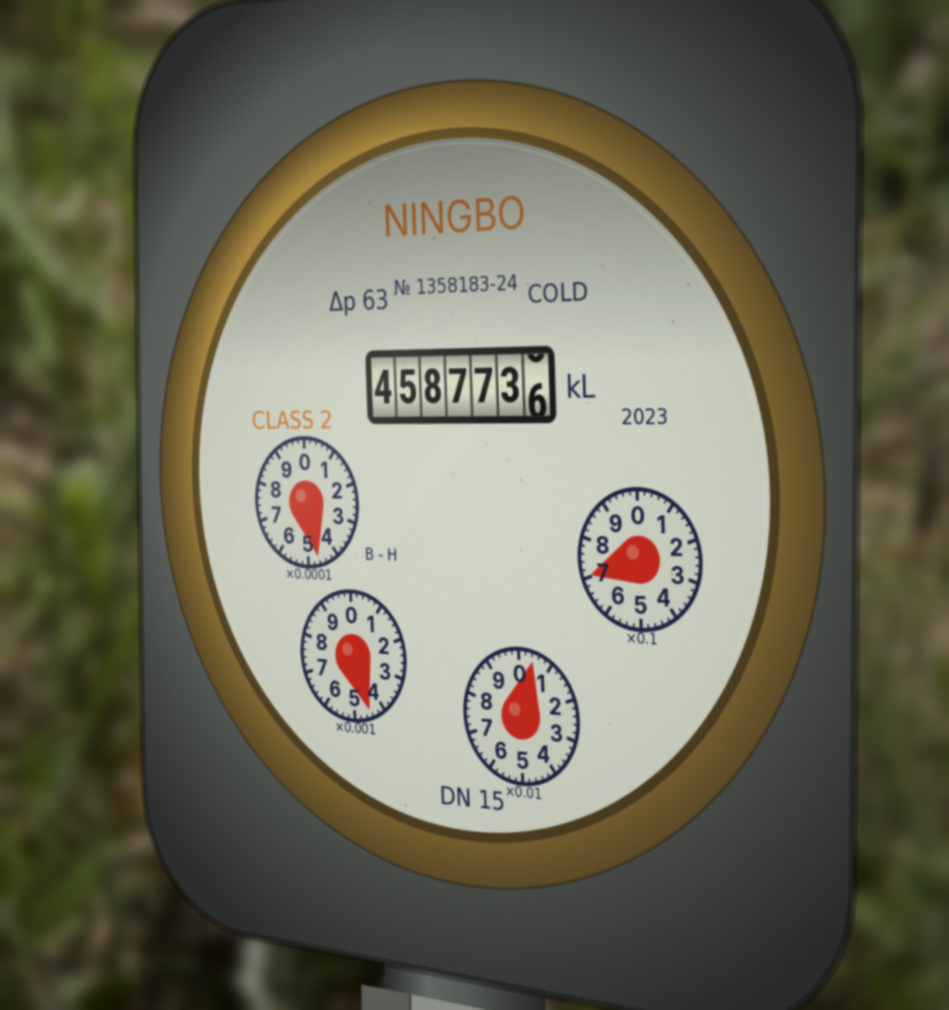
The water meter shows 4587735.7044 kL
